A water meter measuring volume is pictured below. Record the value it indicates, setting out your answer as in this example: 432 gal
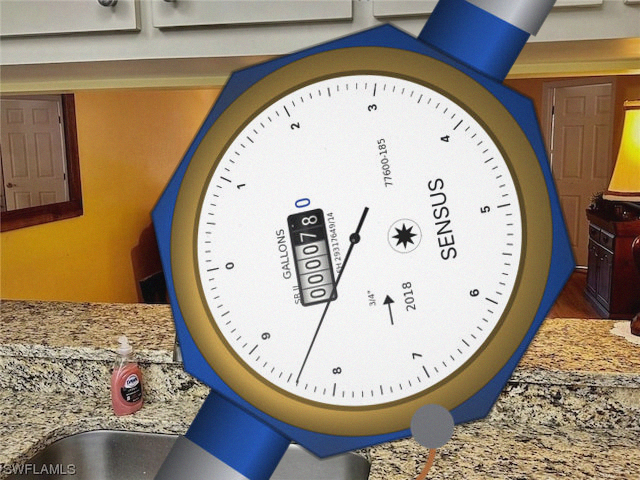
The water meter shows 778.4 gal
